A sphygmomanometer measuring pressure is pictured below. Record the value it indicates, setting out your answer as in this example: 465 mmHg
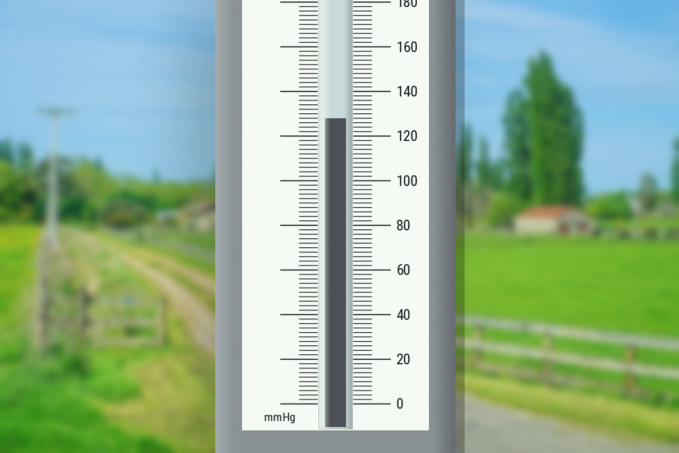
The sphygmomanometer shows 128 mmHg
